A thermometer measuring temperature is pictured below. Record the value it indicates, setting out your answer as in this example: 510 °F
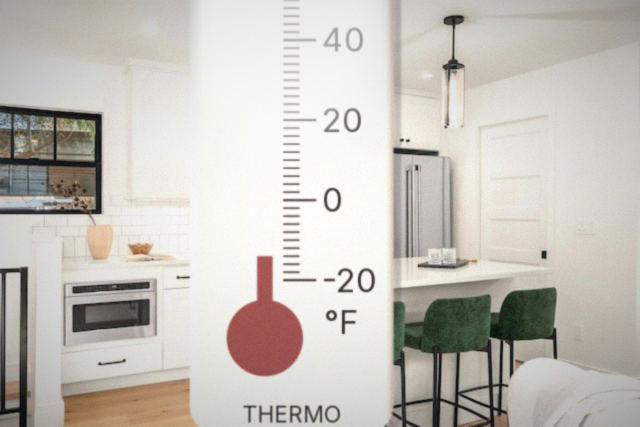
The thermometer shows -14 °F
